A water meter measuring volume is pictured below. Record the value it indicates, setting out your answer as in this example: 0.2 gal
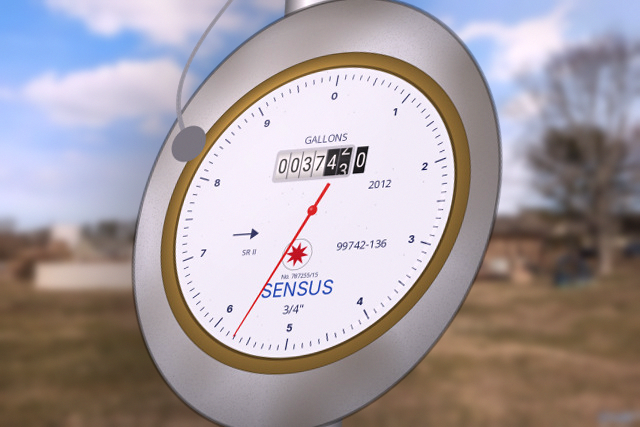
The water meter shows 37425.7 gal
